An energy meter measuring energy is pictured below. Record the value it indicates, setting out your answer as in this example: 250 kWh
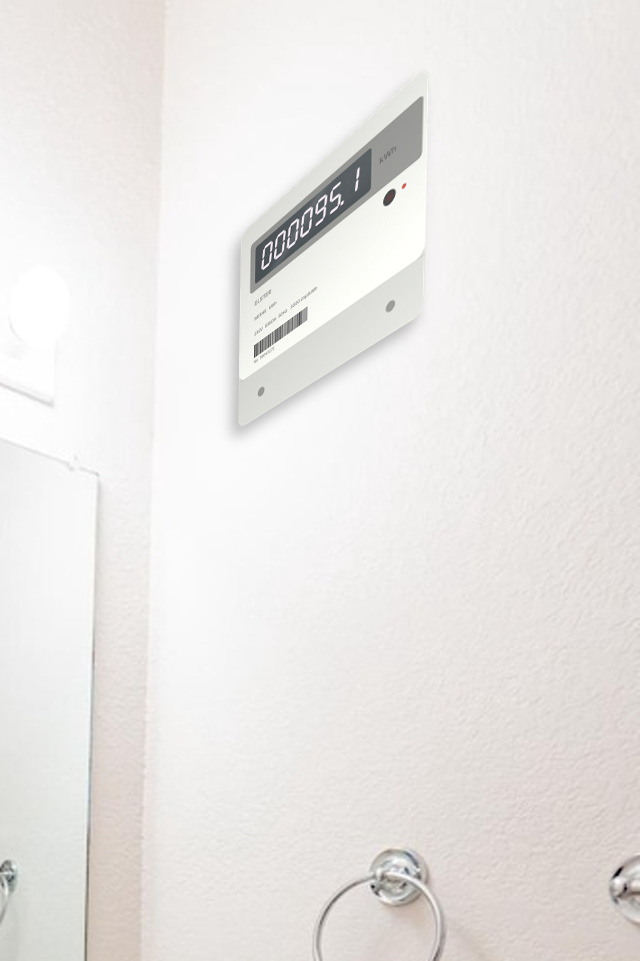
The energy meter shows 95.1 kWh
